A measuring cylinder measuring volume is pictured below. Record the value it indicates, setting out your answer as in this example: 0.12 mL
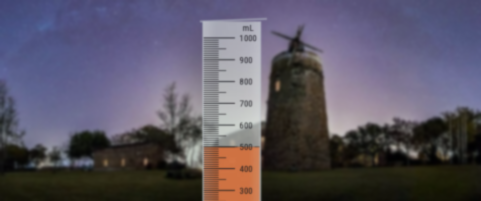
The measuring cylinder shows 500 mL
